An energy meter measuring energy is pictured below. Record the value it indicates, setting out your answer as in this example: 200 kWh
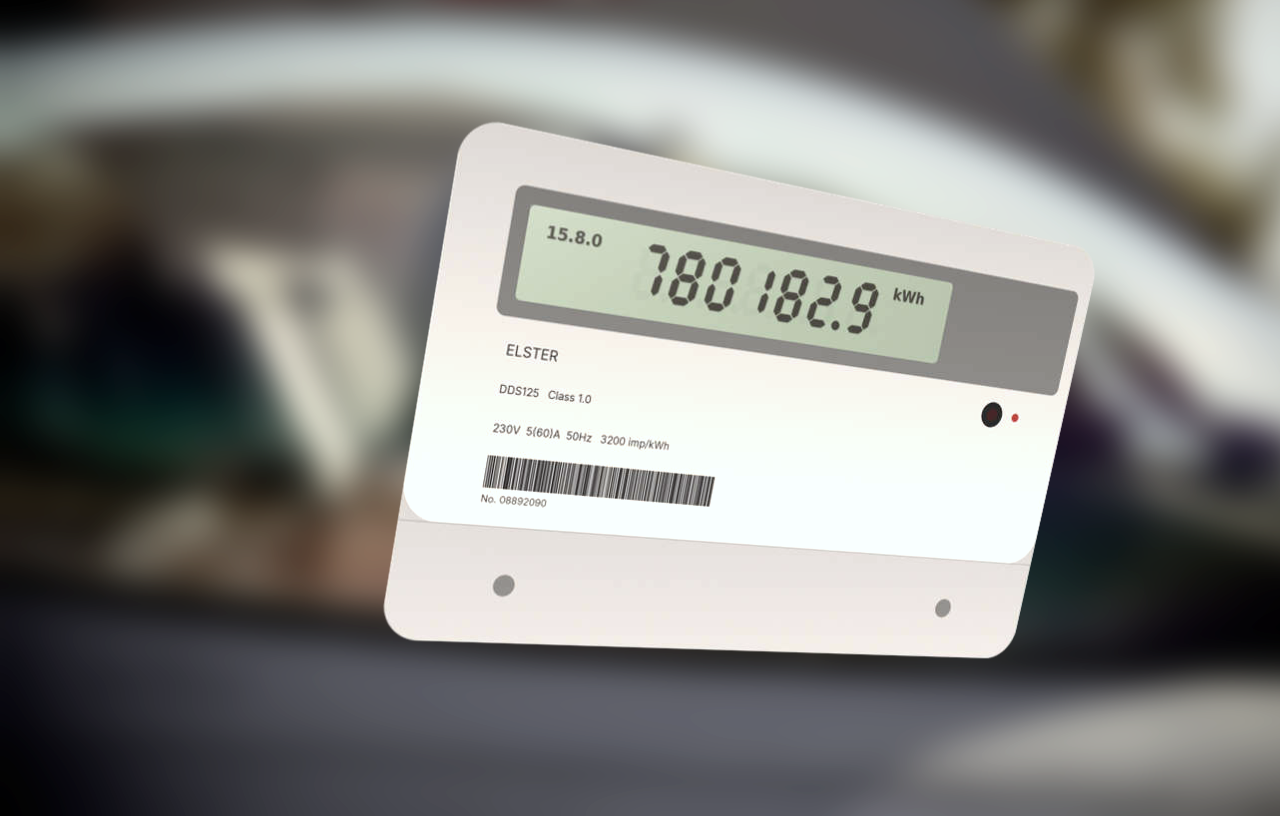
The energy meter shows 780182.9 kWh
